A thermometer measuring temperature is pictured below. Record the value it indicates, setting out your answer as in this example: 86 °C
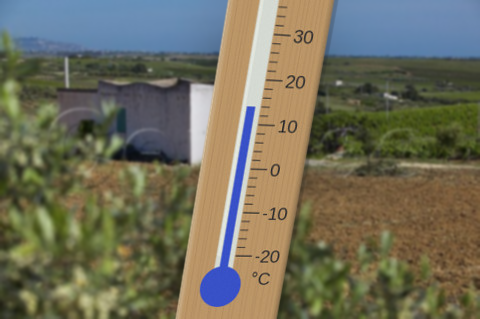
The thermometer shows 14 °C
